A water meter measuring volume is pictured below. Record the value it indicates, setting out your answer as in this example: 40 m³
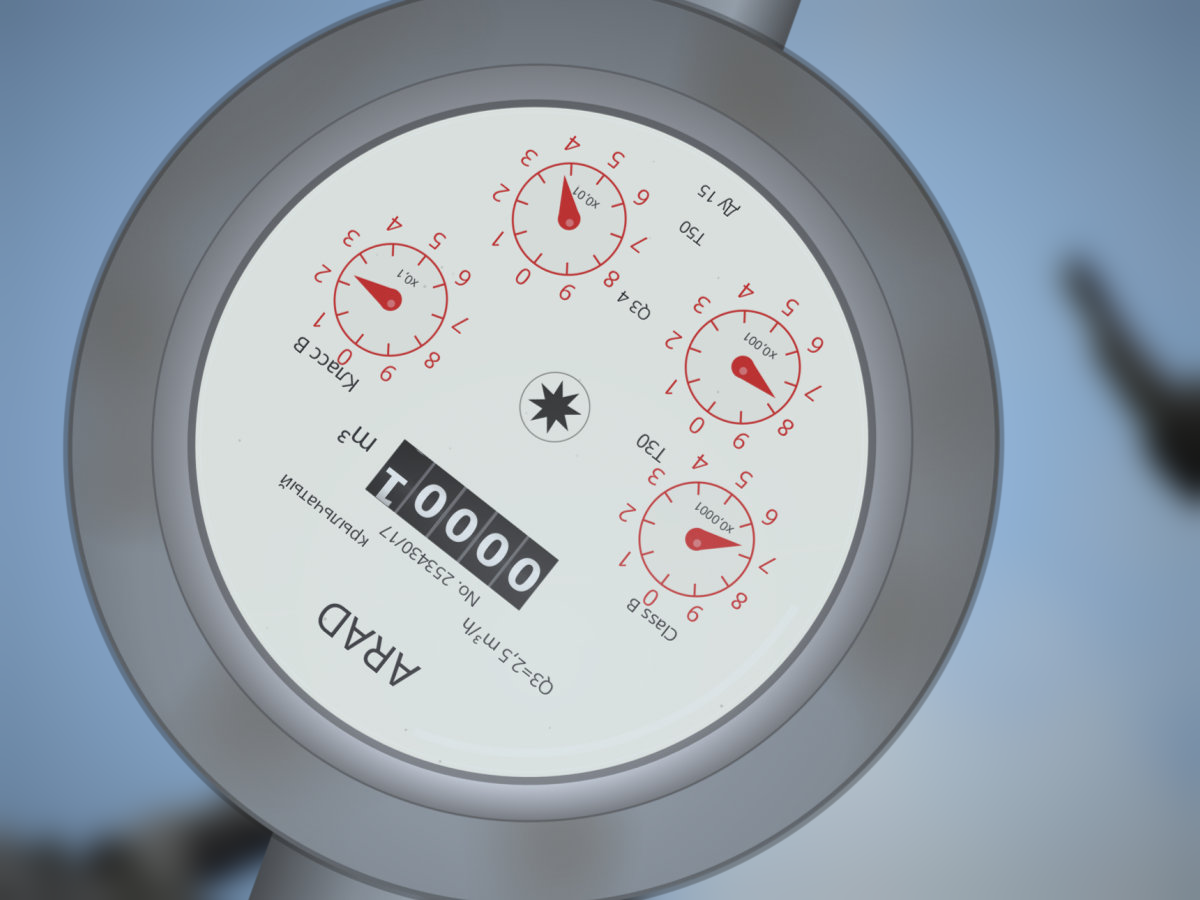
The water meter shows 1.2376 m³
